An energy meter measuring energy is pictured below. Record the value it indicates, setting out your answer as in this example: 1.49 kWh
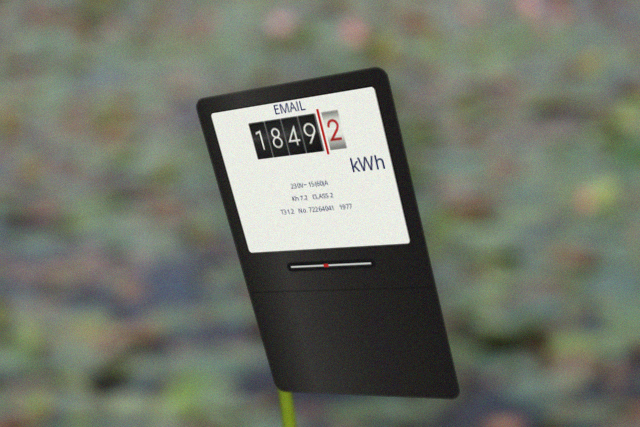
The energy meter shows 1849.2 kWh
